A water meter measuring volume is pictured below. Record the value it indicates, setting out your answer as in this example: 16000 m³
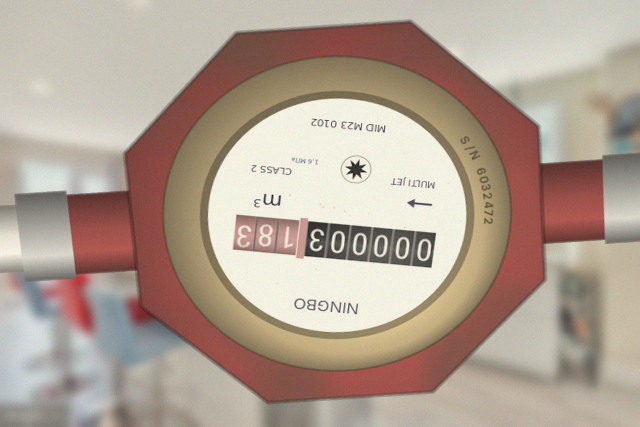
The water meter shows 3.183 m³
